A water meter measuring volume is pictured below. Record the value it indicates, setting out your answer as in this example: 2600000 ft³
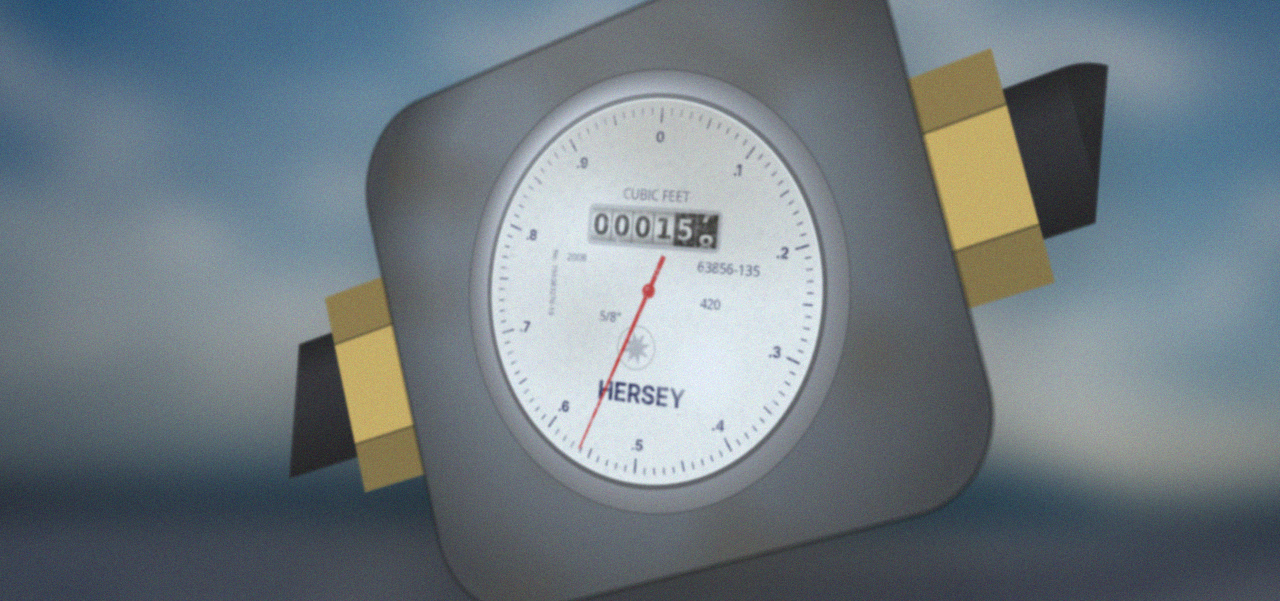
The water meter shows 157.56 ft³
